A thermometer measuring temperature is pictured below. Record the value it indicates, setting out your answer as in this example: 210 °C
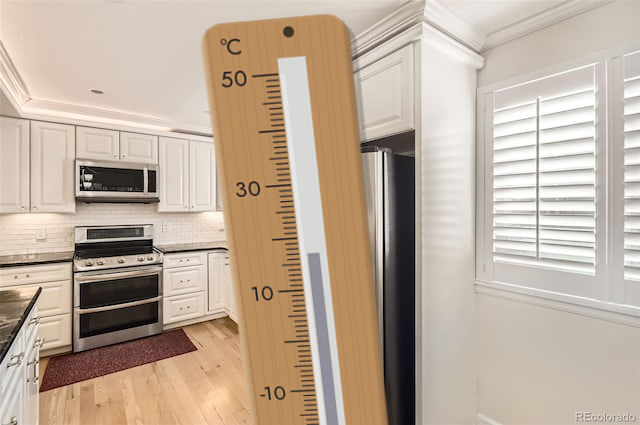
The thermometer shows 17 °C
